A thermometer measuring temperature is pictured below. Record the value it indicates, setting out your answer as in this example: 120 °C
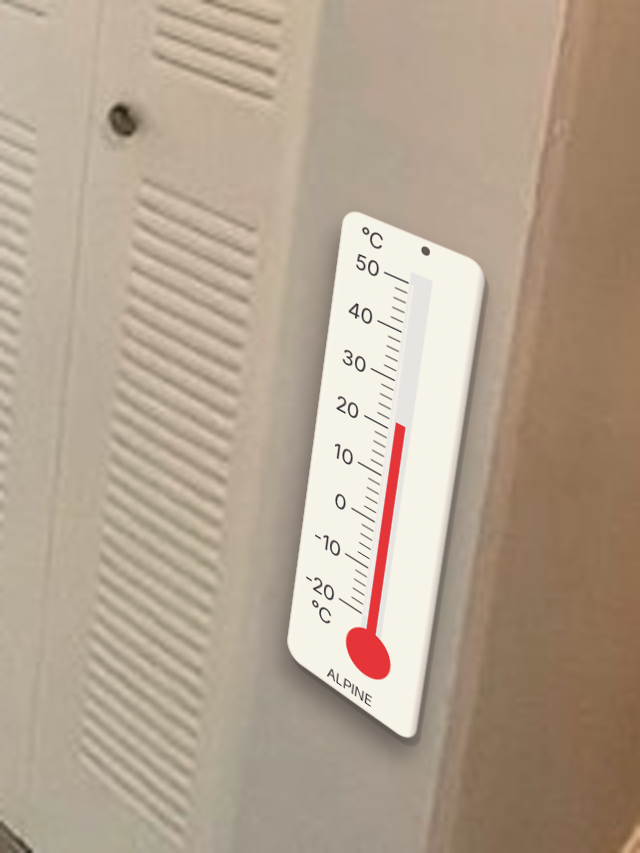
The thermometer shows 22 °C
